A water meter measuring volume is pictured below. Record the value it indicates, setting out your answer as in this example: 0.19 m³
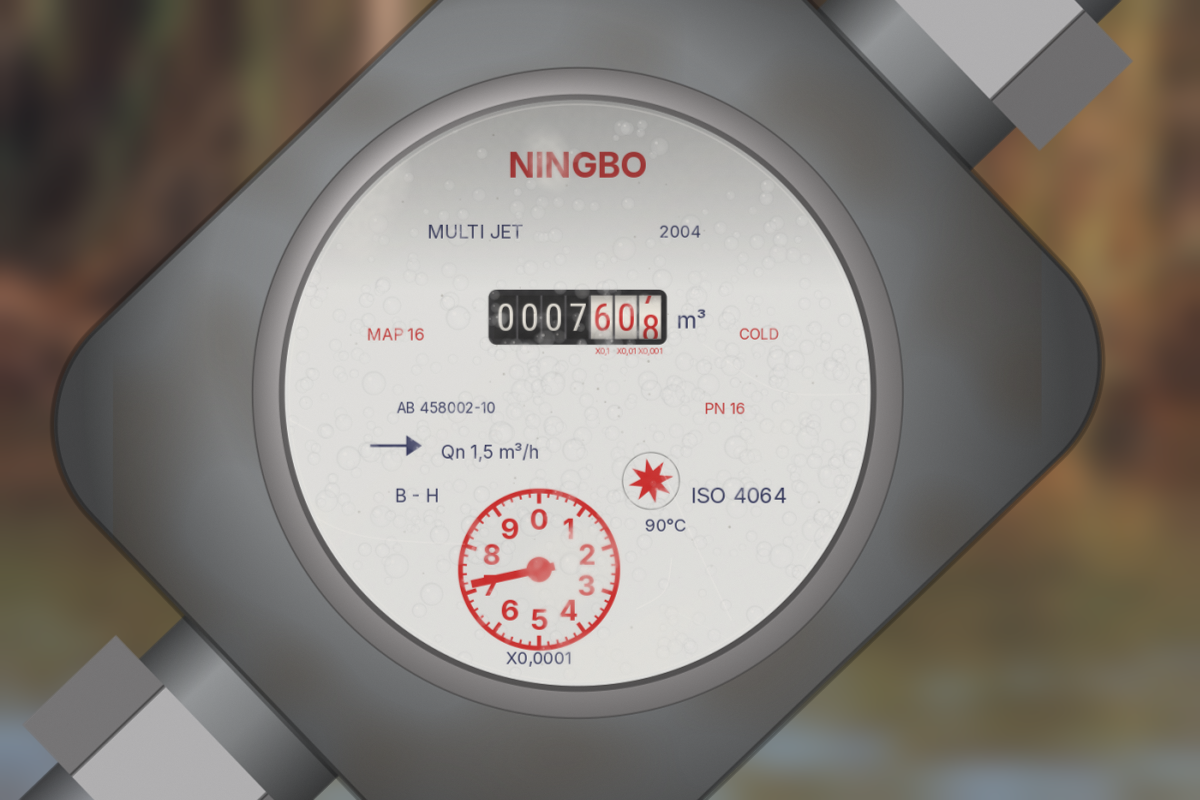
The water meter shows 7.6077 m³
